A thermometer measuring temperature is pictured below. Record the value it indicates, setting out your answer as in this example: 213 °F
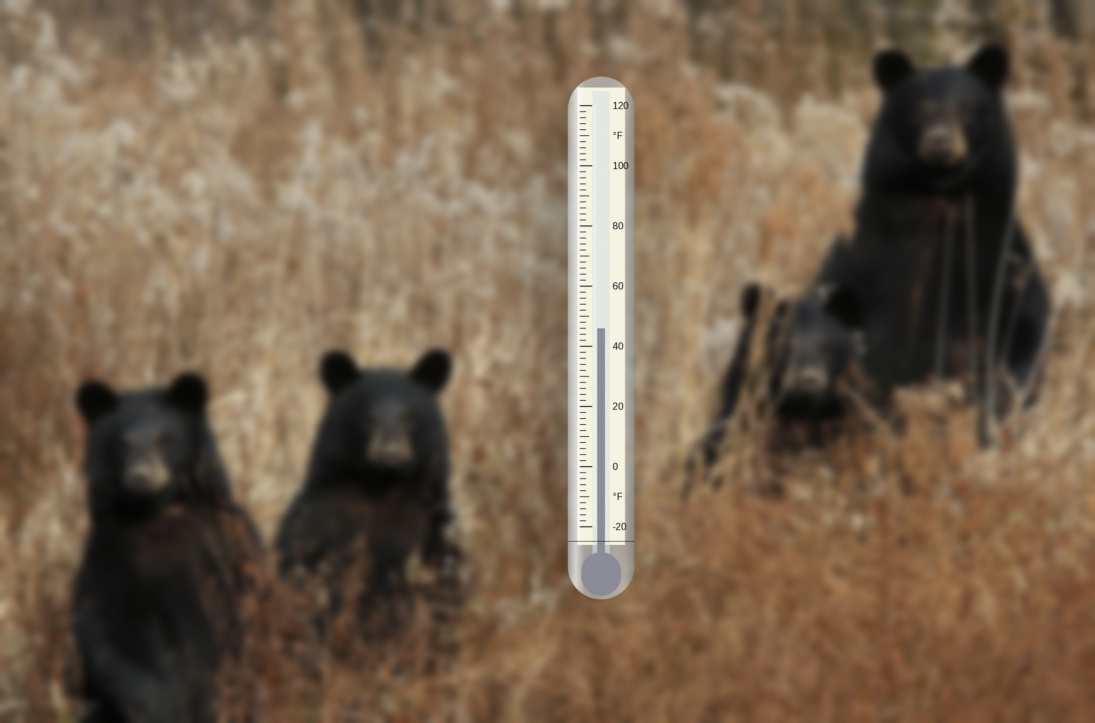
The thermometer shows 46 °F
